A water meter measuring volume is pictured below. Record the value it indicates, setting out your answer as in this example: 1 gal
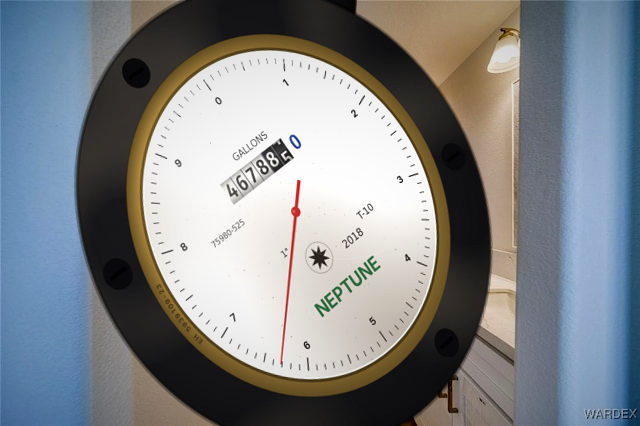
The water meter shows 4678846.3 gal
